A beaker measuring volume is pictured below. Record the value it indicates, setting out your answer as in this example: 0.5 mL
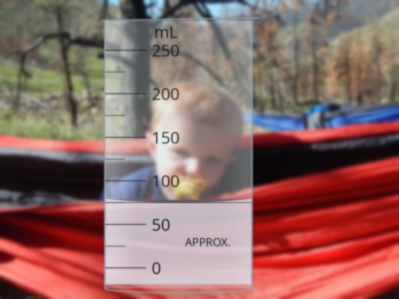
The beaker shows 75 mL
